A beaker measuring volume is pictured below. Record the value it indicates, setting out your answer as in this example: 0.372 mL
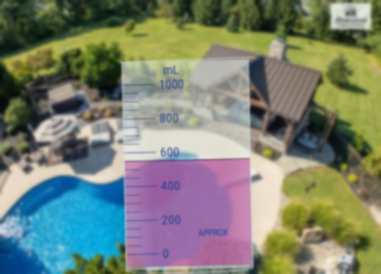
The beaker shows 550 mL
